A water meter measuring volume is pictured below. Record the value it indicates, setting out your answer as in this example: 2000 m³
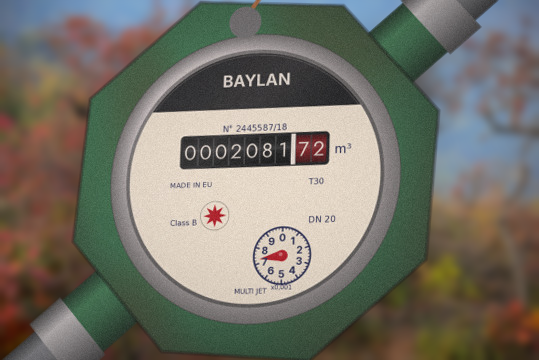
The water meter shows 2081.727 m³
